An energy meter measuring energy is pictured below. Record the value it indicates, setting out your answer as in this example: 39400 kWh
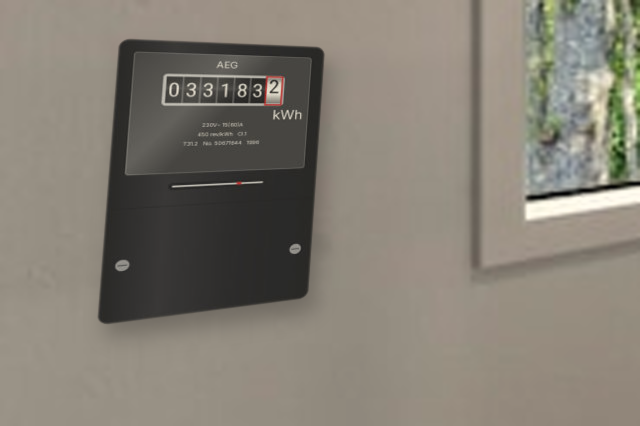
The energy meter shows 33183.2 kWh
